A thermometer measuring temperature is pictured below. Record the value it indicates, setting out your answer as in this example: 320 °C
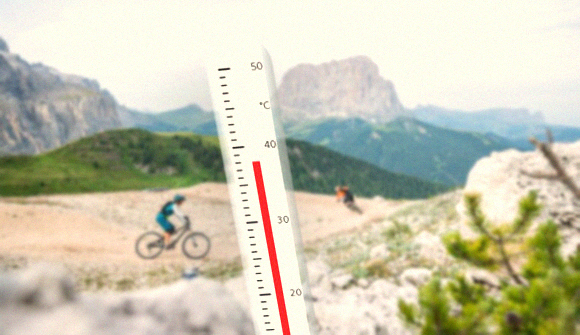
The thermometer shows 38 °C
